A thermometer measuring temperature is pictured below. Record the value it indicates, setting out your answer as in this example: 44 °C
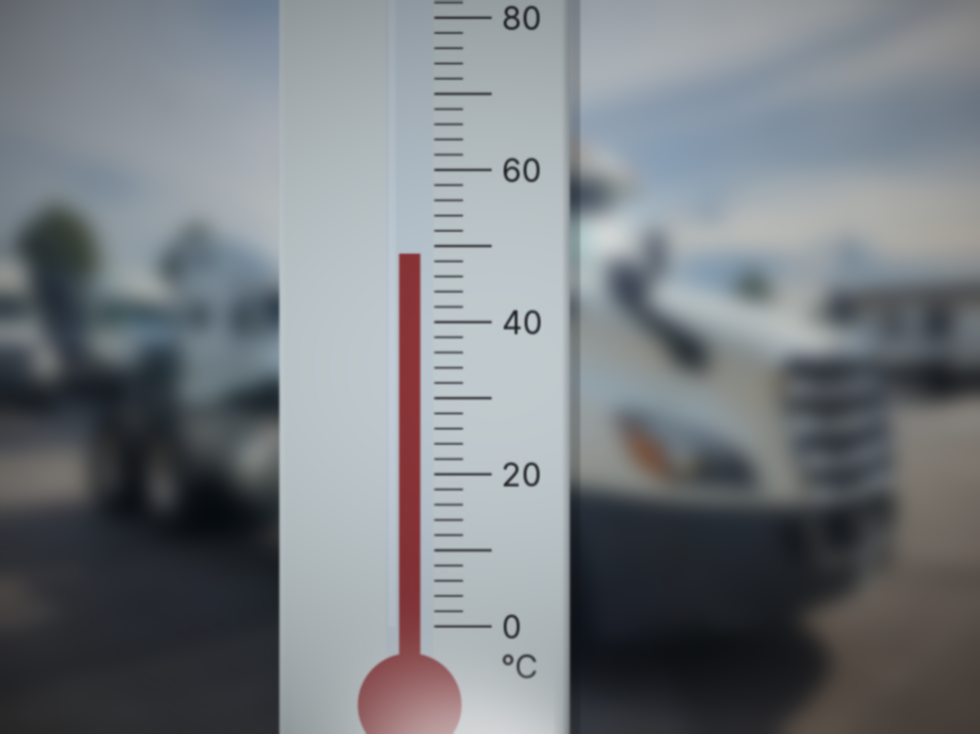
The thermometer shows 49 °C
